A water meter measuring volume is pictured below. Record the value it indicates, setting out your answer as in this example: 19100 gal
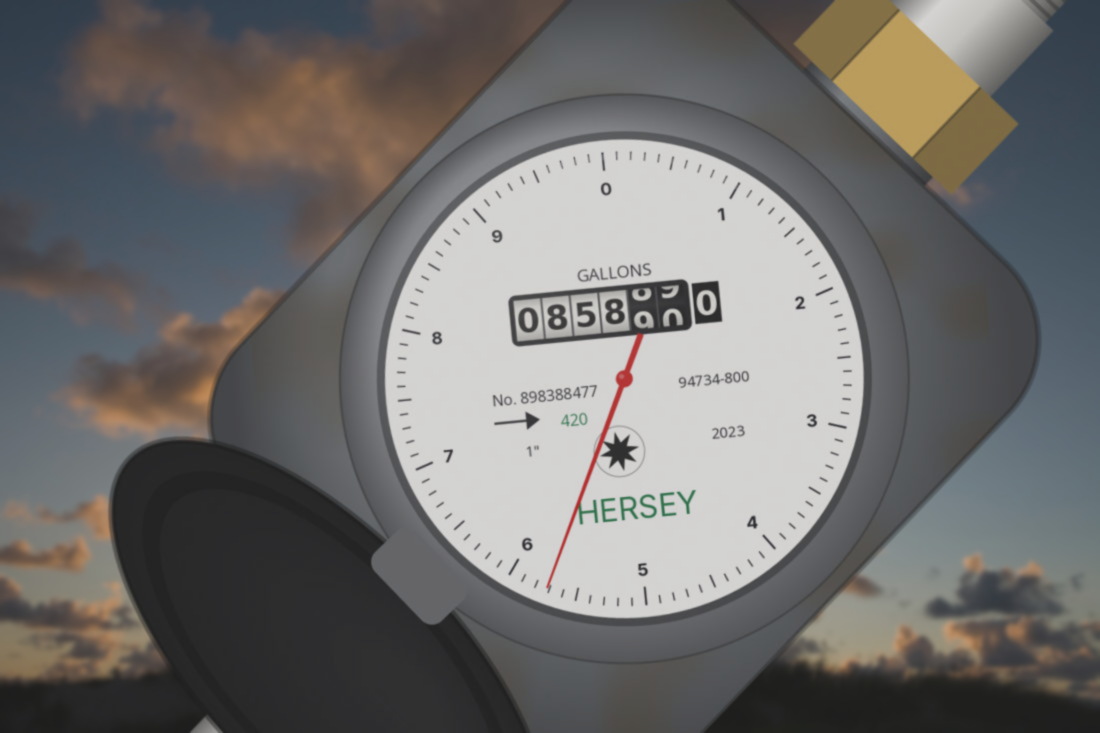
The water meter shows 858895.7 gal
